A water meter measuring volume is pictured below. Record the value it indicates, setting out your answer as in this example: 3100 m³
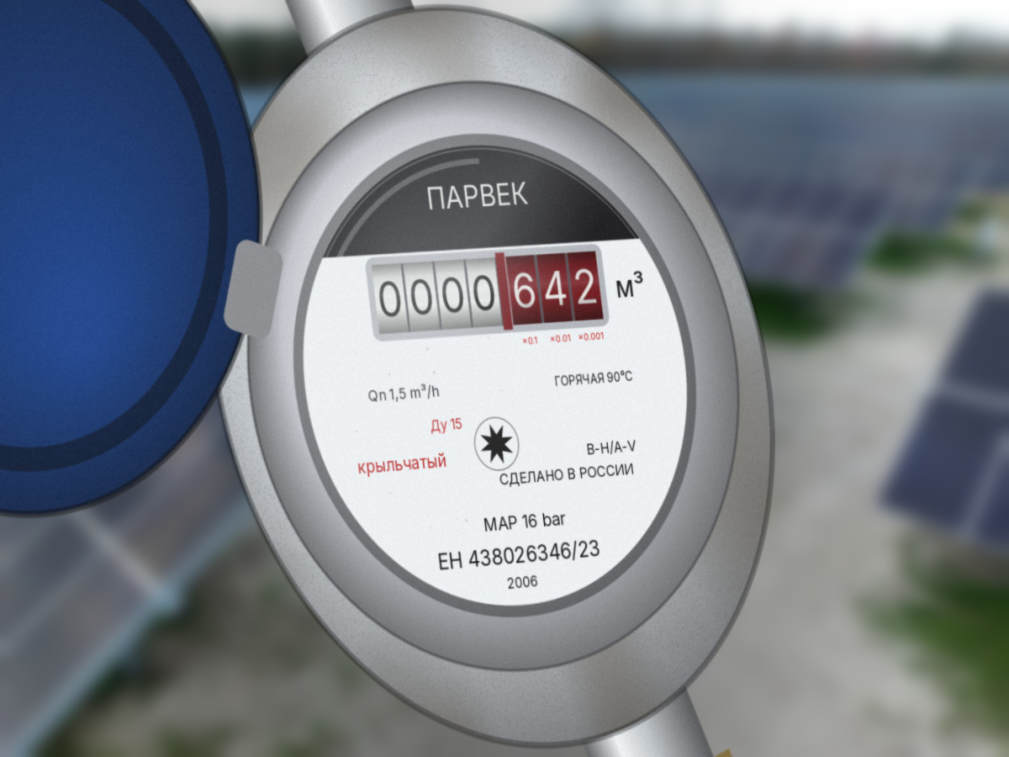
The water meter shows 0.642 m³
